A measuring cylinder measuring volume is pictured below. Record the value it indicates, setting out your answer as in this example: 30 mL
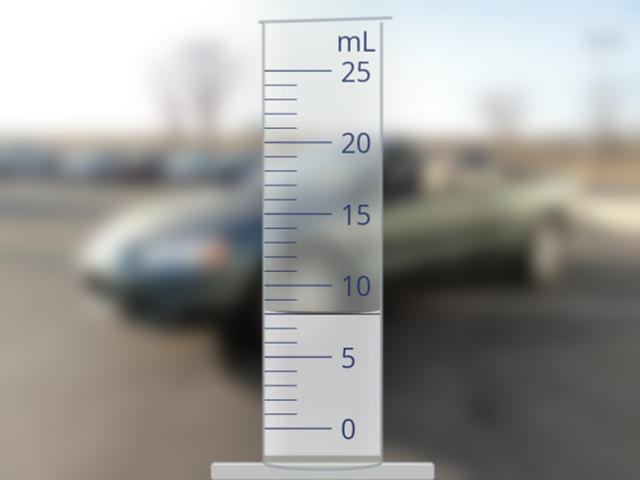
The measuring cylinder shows 8 mL
